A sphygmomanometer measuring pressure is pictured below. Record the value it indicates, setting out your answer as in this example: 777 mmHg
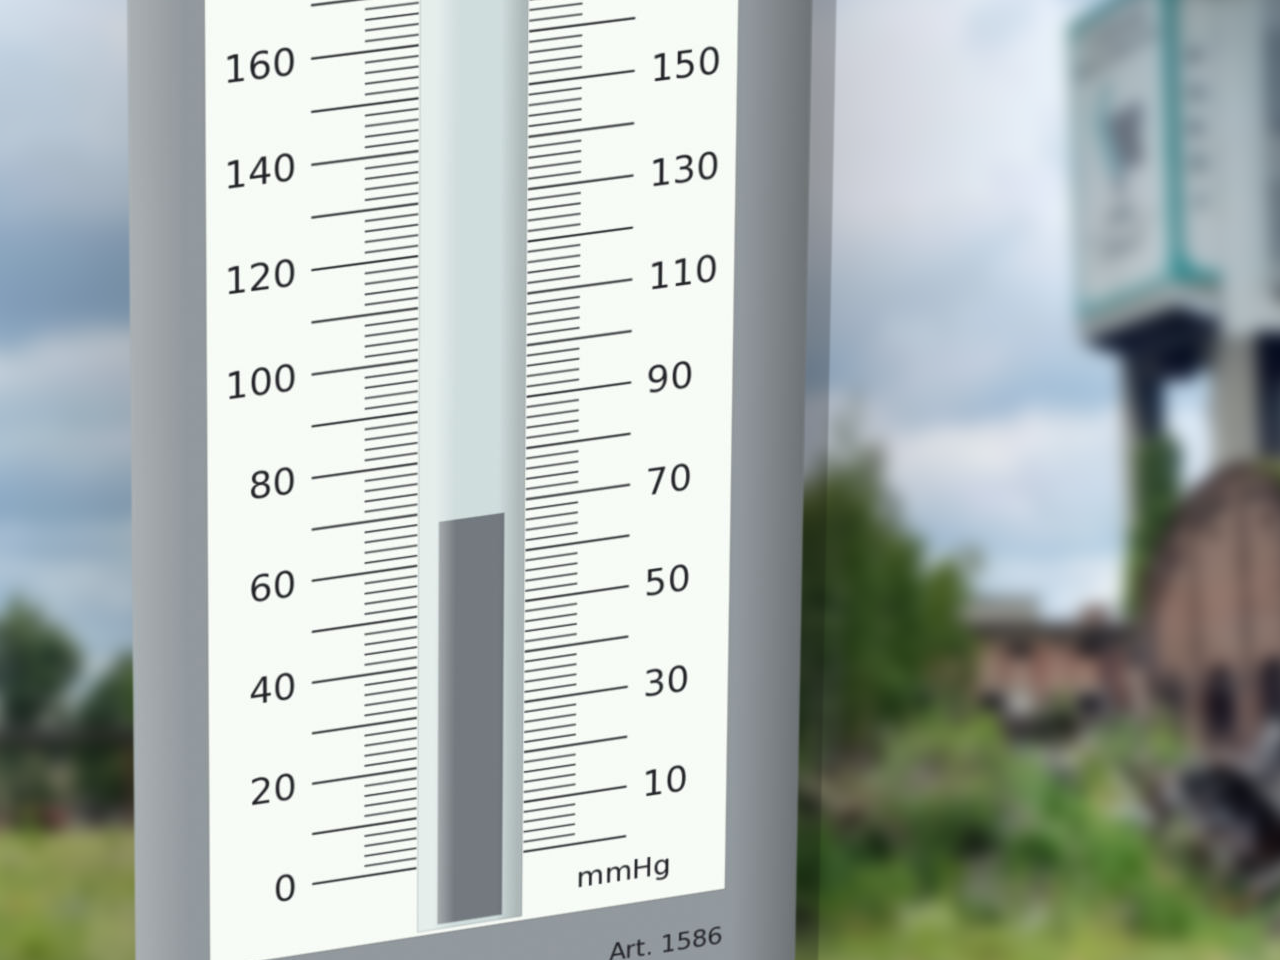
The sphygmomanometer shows 68 mmHg
